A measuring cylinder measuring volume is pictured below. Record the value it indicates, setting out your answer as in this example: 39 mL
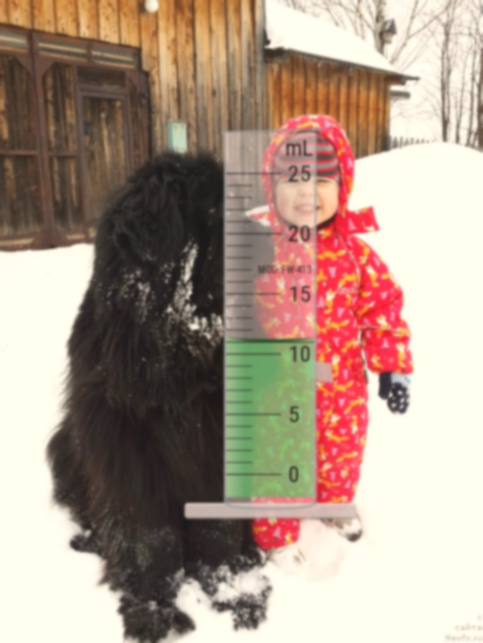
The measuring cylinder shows 11 mL
